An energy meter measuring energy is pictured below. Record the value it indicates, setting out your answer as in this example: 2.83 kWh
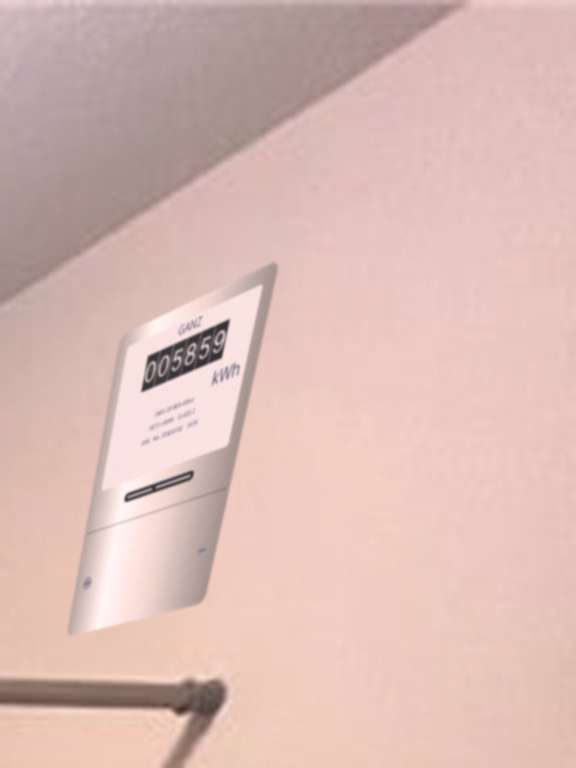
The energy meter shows 5859 kWh
